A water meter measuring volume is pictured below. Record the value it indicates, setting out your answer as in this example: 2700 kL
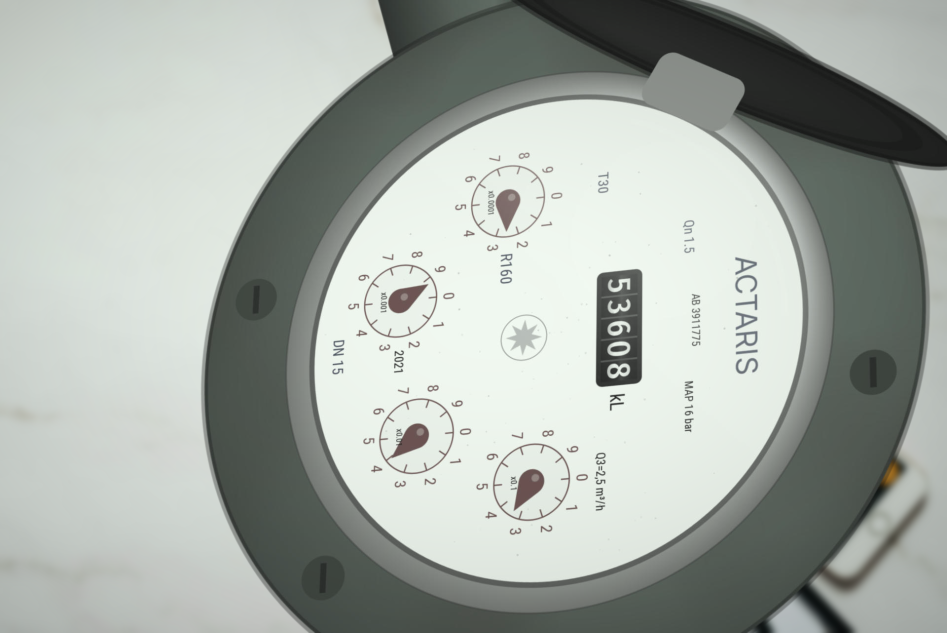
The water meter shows 53608.3392 kL
